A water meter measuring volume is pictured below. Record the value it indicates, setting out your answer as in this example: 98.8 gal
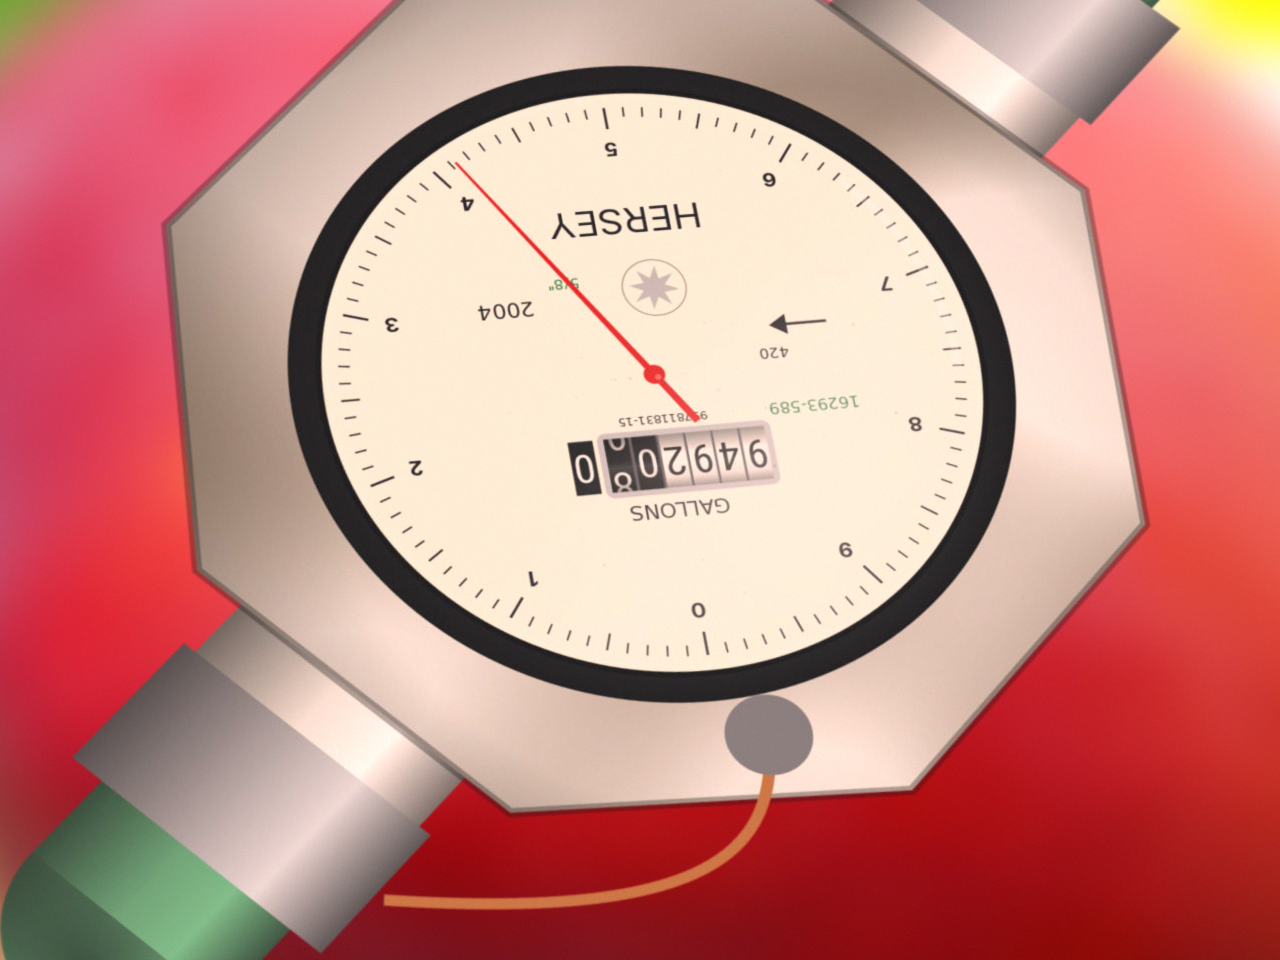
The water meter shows 9492084.1 gal
